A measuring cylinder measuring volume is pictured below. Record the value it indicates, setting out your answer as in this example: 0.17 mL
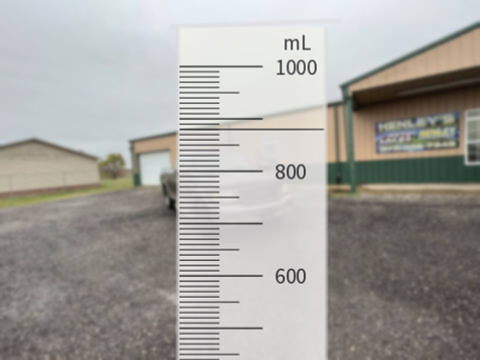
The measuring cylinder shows 880 mL
